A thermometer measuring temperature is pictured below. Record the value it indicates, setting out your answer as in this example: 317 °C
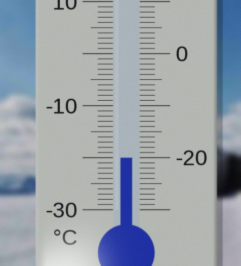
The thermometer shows -20 °C
